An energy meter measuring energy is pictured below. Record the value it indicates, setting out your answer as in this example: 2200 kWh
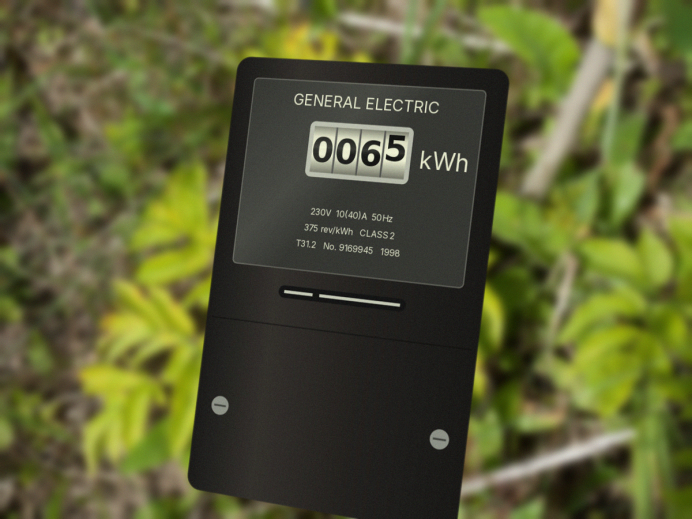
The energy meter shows 65 kWh
